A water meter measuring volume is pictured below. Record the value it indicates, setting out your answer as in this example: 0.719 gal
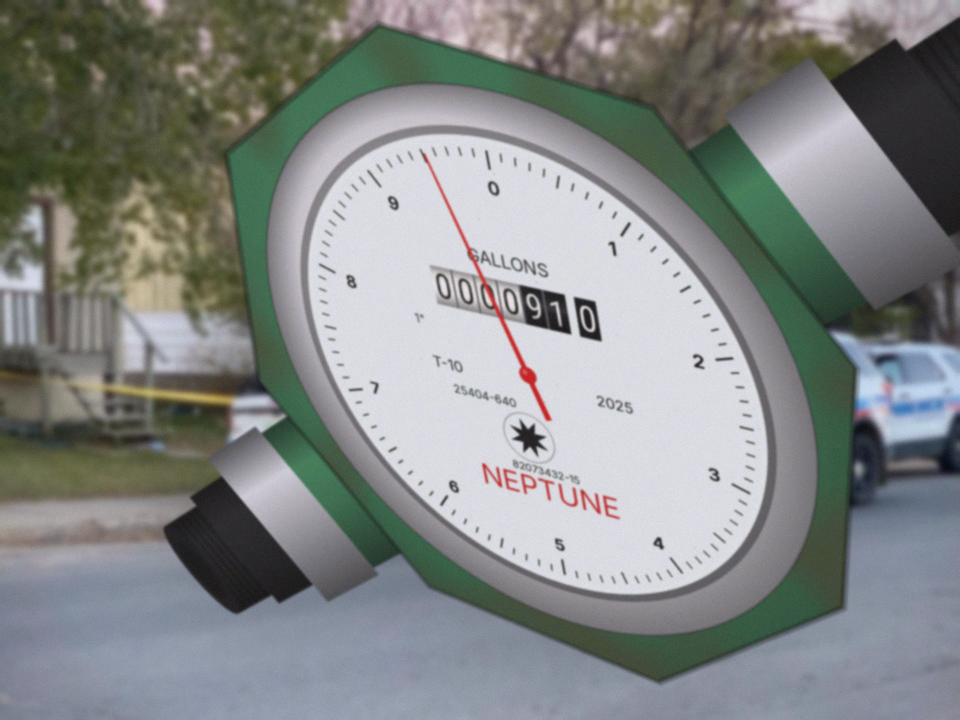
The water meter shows 909.5 gal
